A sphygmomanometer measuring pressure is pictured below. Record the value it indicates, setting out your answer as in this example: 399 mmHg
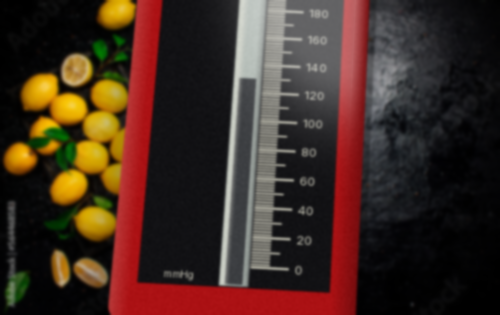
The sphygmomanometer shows 130 mmHg
